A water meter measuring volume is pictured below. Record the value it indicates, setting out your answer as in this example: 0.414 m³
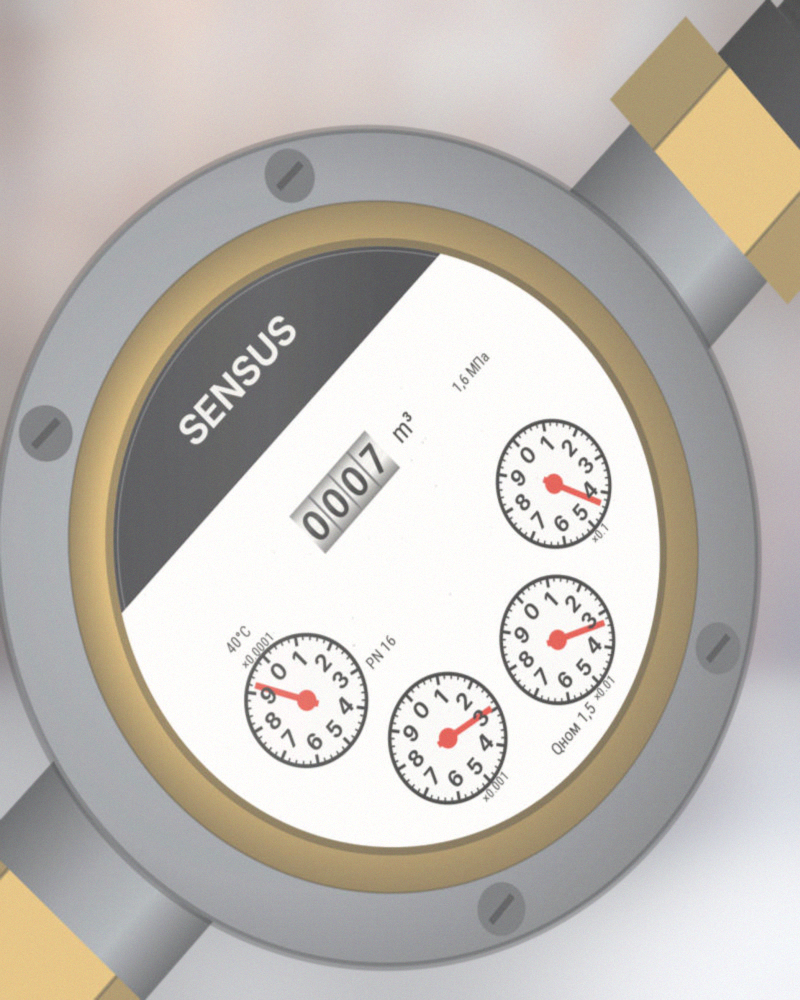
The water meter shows 7.4329 m³
